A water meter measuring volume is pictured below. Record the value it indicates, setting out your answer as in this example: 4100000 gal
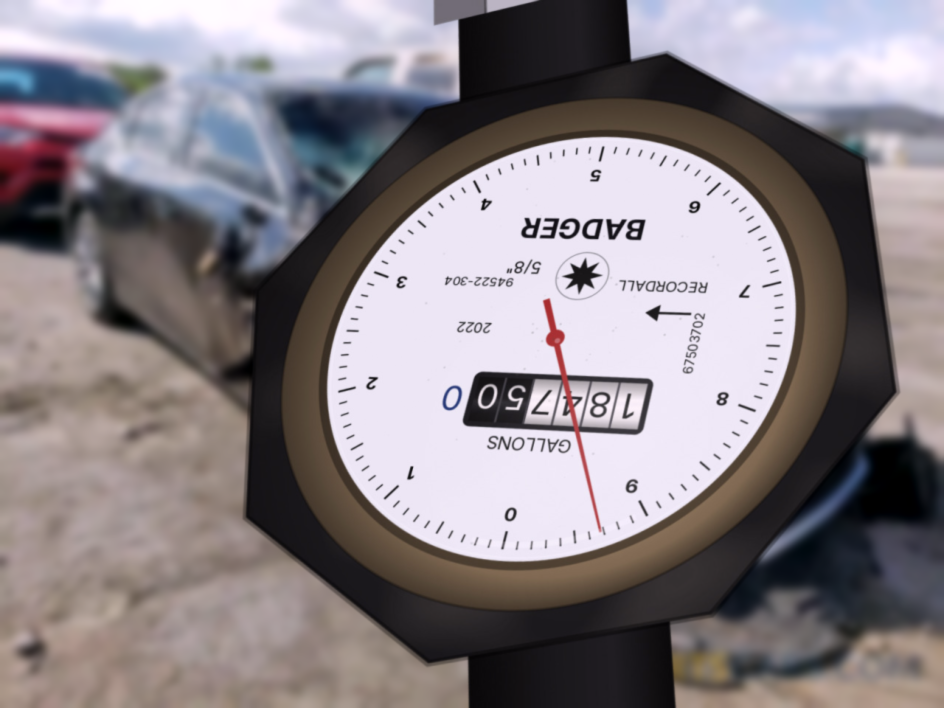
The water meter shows 1847499.3 gal
